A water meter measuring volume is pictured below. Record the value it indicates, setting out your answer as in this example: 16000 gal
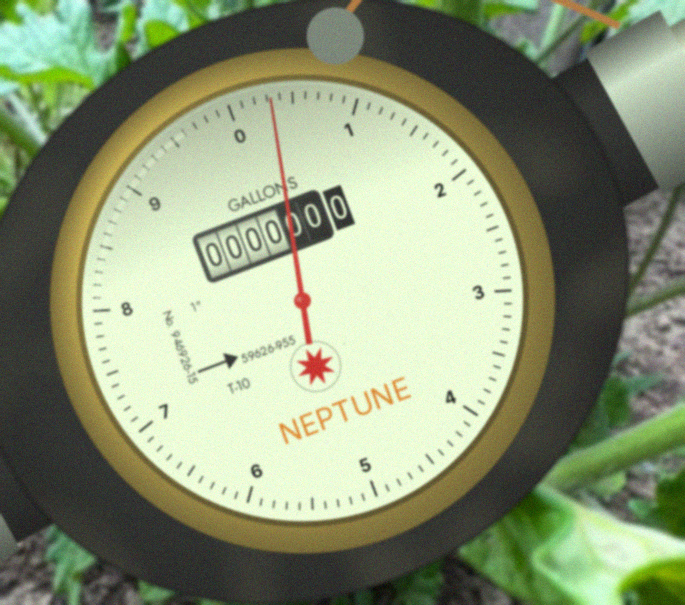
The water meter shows 0.3 gal
